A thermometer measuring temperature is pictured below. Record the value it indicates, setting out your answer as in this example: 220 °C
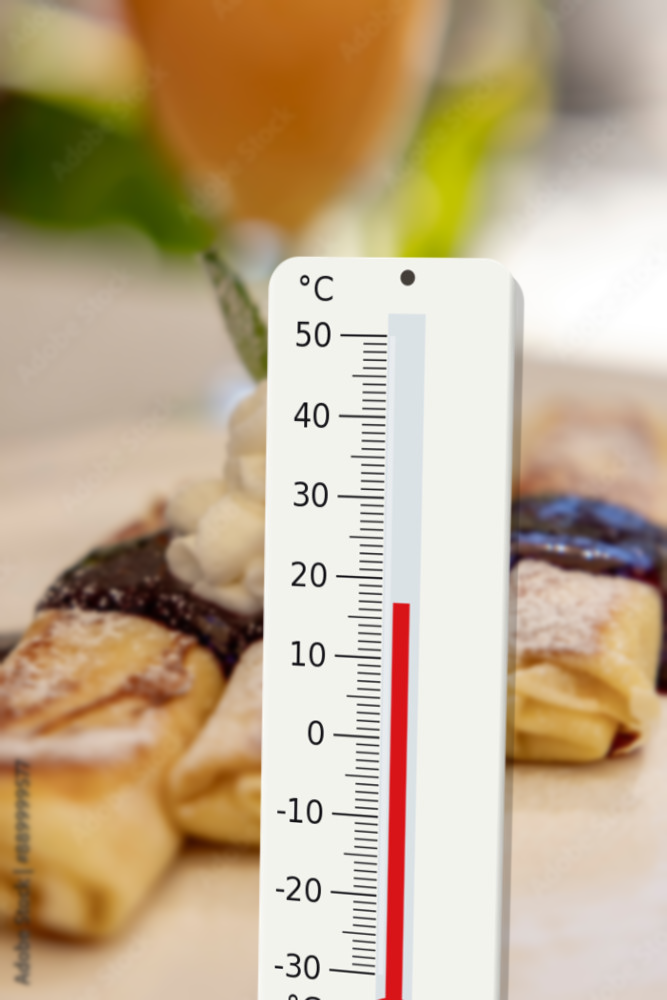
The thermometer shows 17 °C
